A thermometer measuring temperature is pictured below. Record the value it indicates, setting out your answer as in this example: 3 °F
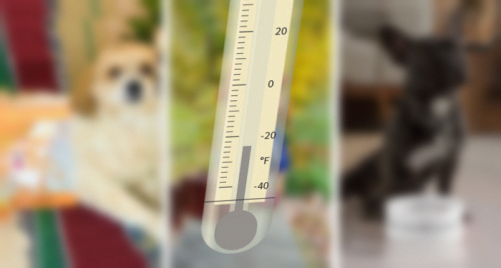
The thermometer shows -24 °F
